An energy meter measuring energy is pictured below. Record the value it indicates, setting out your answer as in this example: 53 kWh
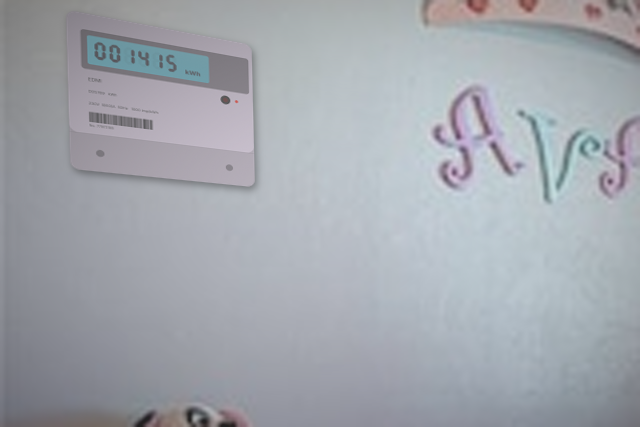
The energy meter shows 1415 kWh
